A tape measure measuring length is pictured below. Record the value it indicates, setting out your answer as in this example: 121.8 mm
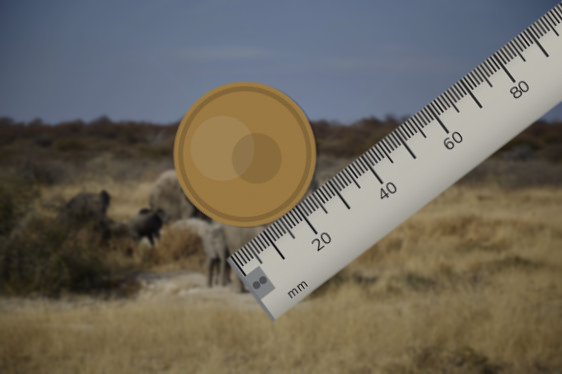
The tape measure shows 35 mm
